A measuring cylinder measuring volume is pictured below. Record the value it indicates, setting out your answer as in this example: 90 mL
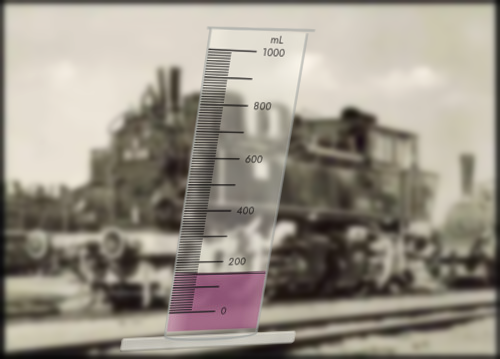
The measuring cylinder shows 150 mL
